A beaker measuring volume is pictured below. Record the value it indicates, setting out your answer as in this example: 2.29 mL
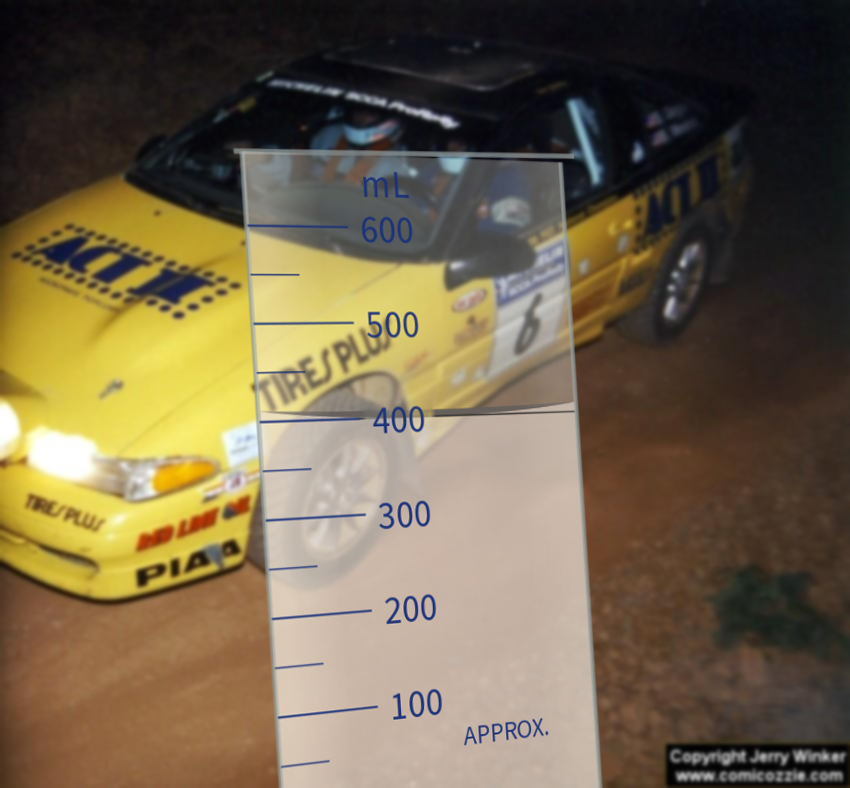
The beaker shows 400 mL
